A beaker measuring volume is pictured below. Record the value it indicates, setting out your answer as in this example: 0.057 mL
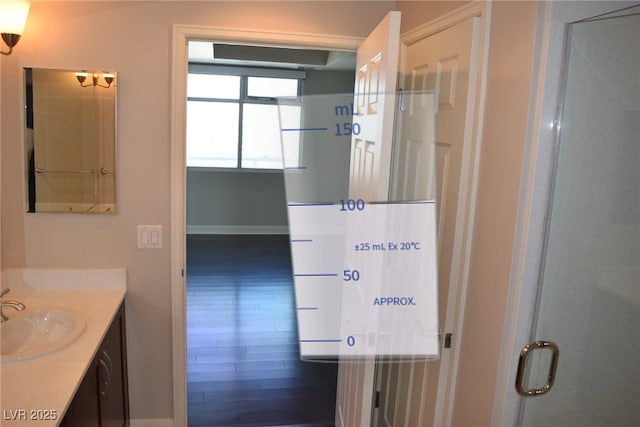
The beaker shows 100 mL
